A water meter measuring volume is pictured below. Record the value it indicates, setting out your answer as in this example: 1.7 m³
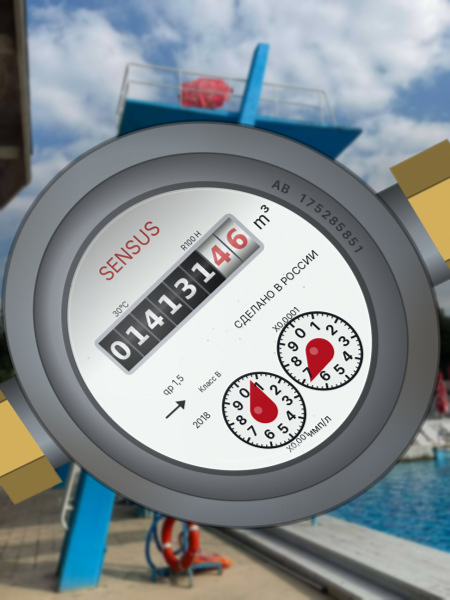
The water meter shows 14131.4606 m³
